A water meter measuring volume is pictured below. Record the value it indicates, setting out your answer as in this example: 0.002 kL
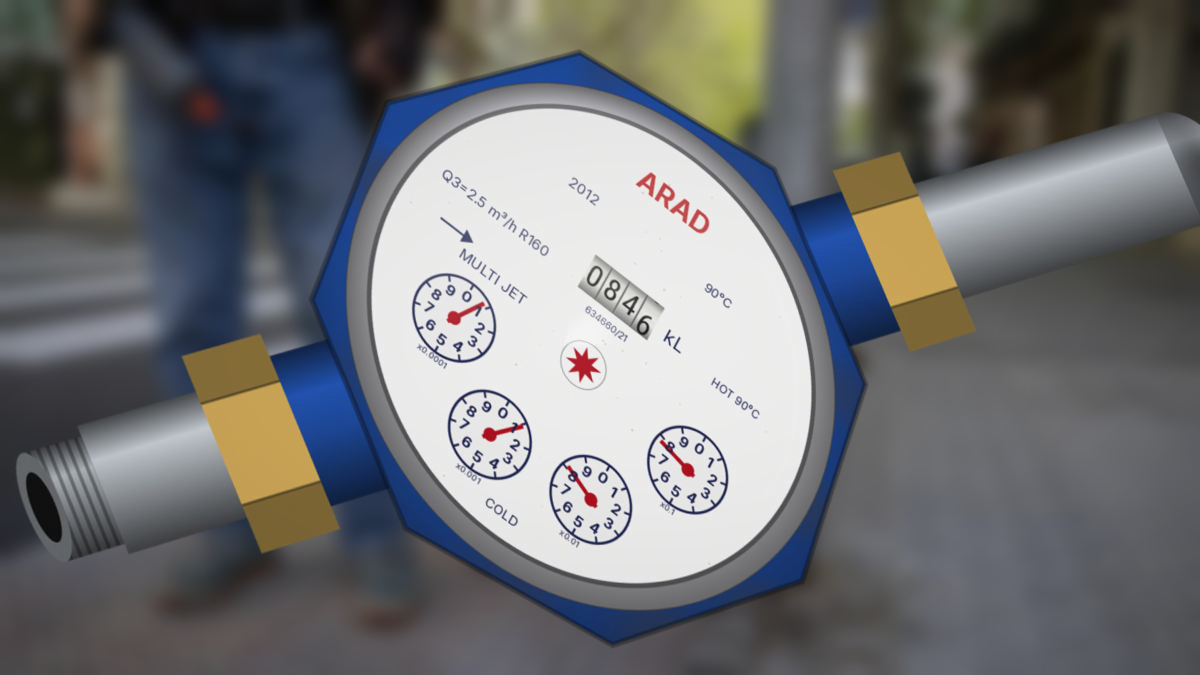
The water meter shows 845.7810 kL
